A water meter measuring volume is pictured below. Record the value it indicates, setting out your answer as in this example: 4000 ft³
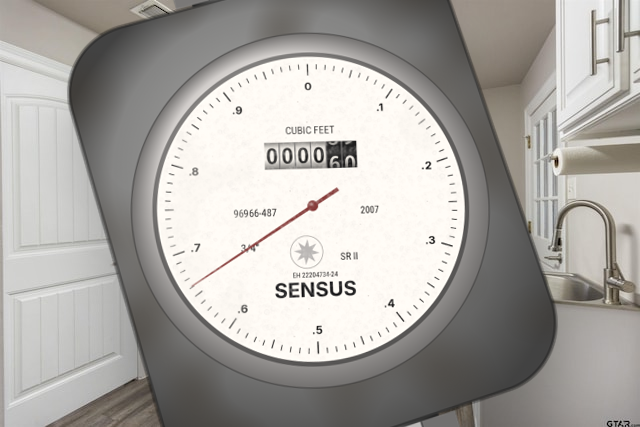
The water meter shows 59.66 ft³
